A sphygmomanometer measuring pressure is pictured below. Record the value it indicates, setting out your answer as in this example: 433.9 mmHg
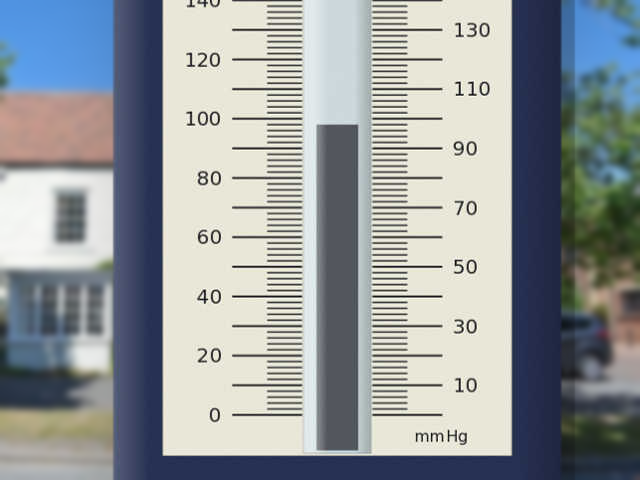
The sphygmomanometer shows 98 mmHg
